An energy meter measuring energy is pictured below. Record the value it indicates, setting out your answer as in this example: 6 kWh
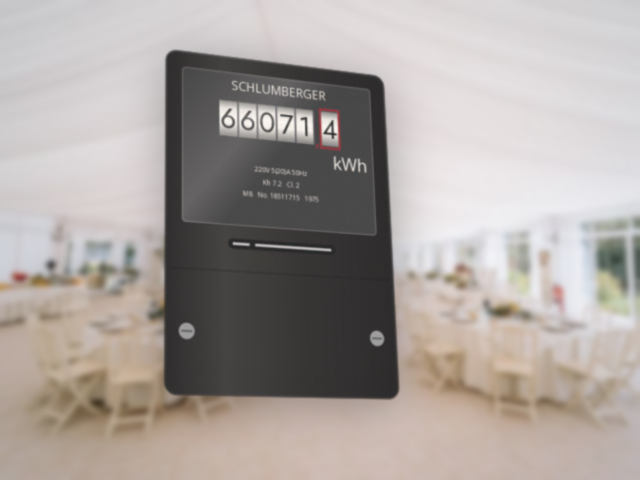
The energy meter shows 66071.4 kWh
